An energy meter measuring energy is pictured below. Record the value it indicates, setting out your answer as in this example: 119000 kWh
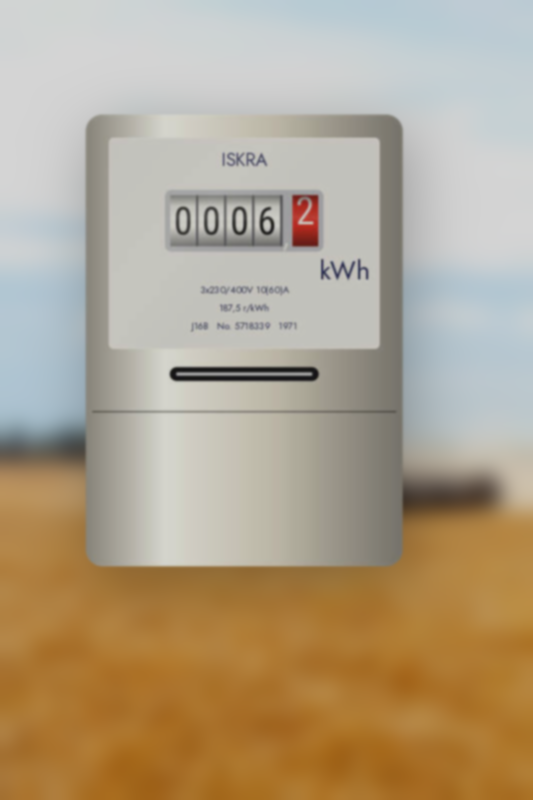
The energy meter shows 6.2 kWh
